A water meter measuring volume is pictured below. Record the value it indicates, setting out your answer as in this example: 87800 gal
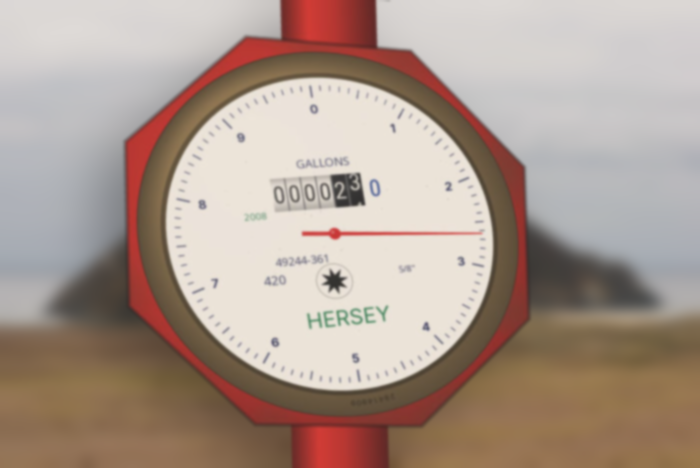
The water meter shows 232.6 gal
